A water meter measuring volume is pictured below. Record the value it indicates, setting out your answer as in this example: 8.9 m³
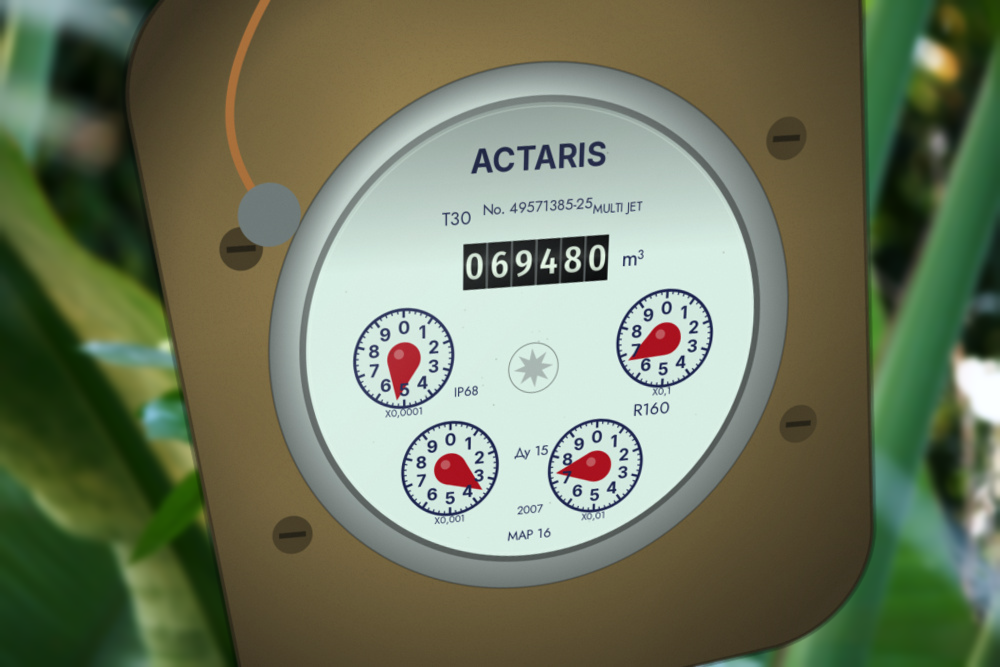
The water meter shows 69480.6735 m³
